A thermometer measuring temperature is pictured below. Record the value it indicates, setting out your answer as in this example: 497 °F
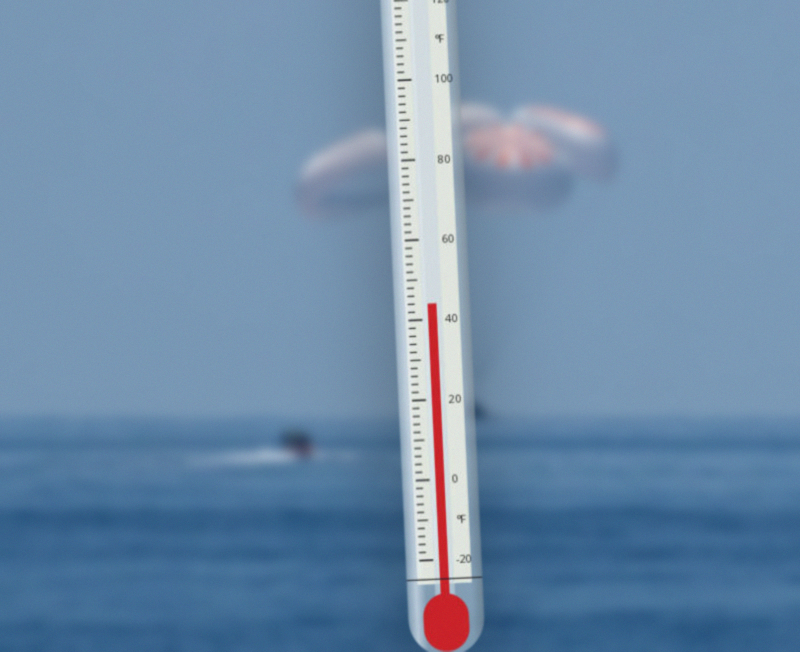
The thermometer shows 44 °F
